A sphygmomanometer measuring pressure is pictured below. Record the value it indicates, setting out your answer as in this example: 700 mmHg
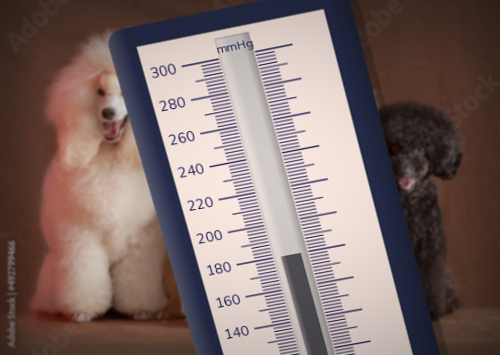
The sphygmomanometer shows 180 mmHg
